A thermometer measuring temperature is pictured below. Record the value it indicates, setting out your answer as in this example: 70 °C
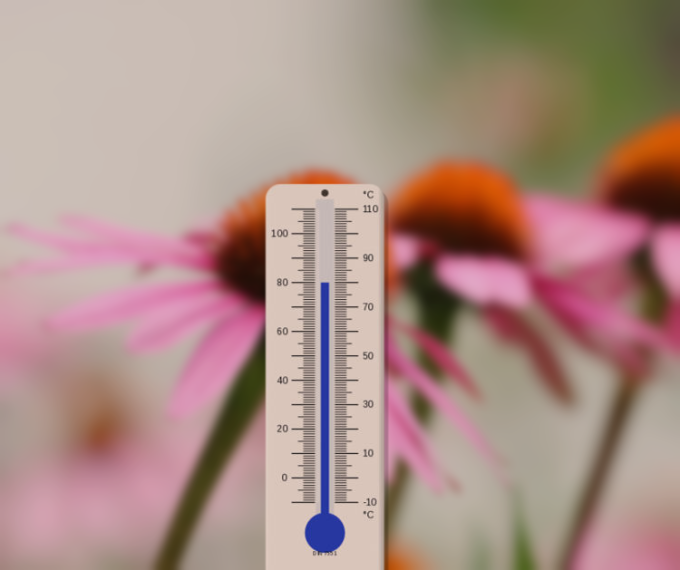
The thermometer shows 80 °C
